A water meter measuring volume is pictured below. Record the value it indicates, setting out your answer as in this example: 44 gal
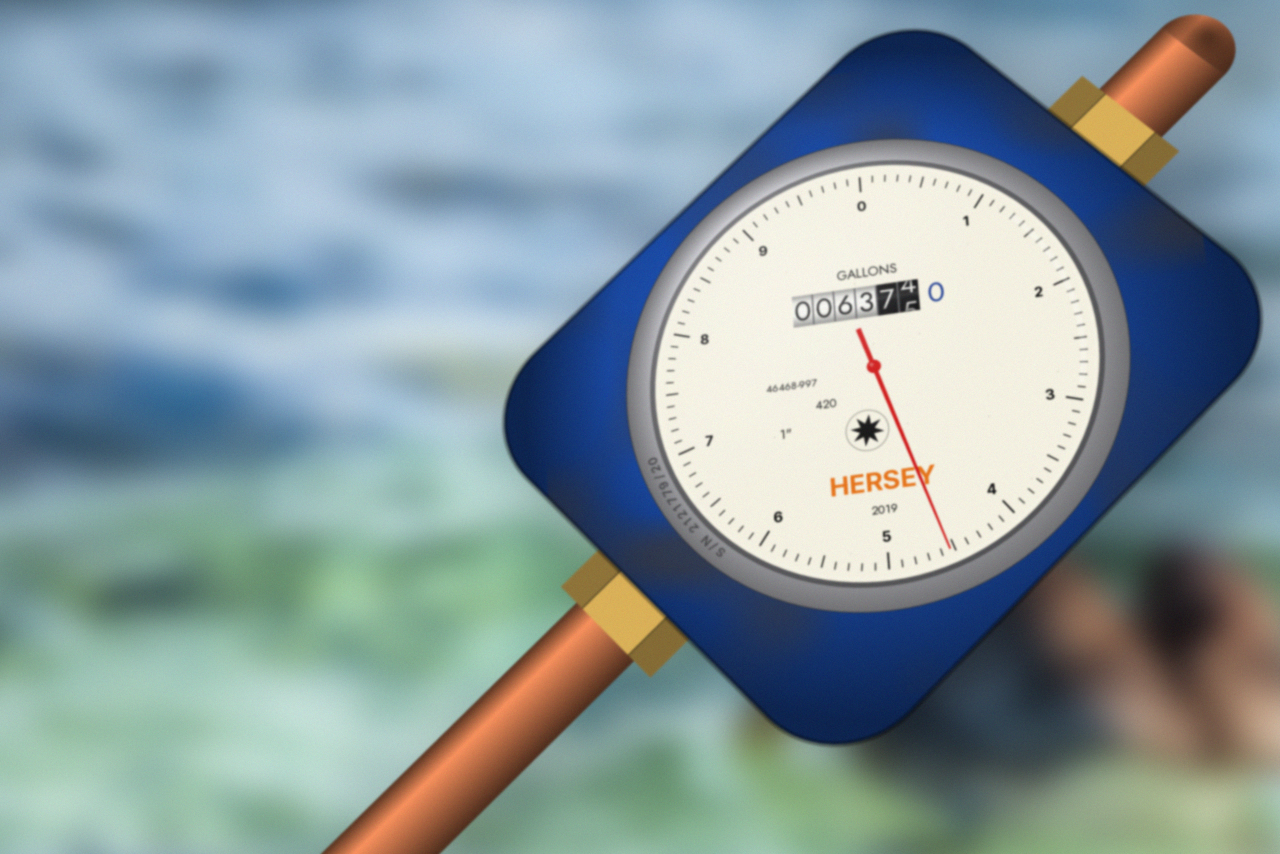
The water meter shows 63744.5 gal
